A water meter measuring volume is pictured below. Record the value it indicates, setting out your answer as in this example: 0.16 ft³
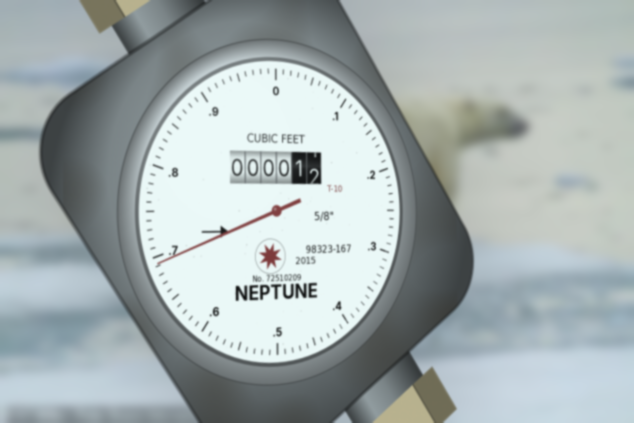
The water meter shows 11.69 ft³
